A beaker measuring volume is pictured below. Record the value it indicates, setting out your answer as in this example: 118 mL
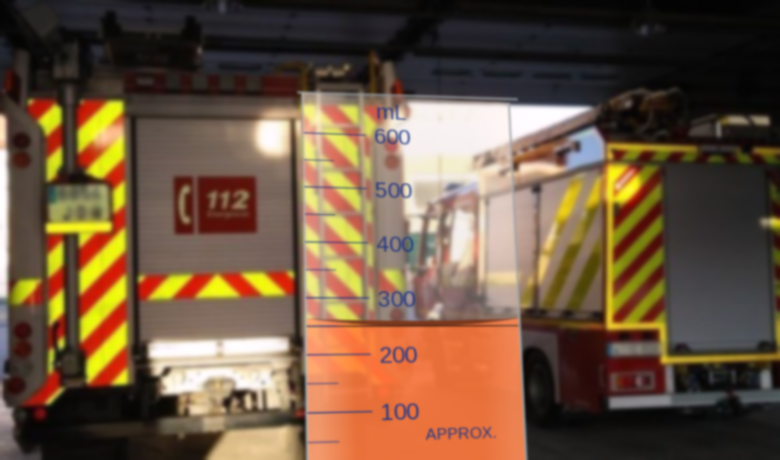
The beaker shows 250 mL
